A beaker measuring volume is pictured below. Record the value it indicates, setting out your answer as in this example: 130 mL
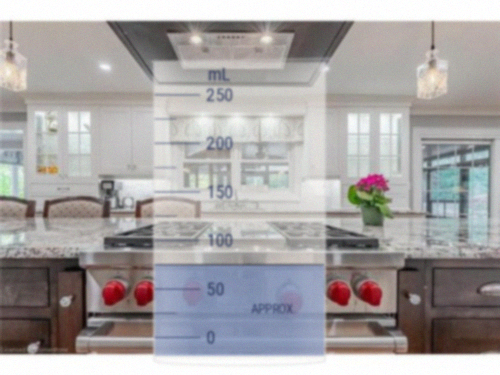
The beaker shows 75 mL
